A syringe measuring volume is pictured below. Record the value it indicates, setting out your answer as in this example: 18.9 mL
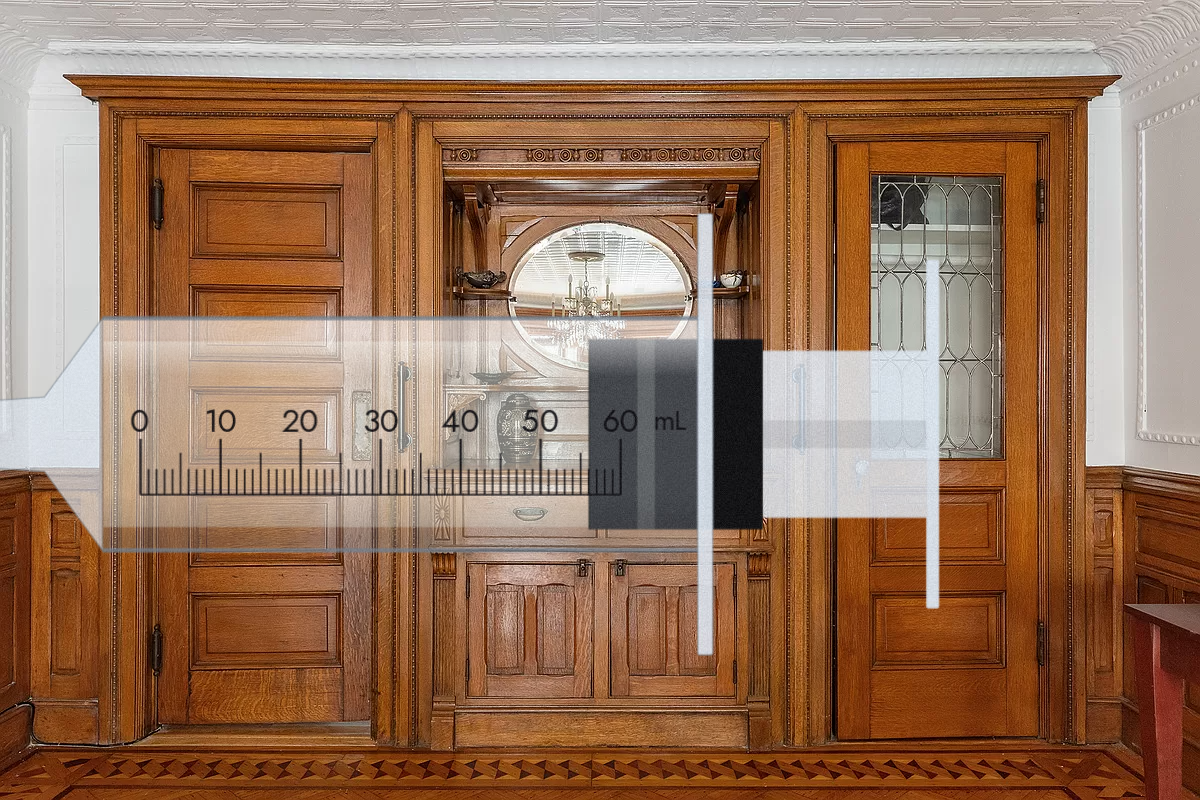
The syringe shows 56 mL
